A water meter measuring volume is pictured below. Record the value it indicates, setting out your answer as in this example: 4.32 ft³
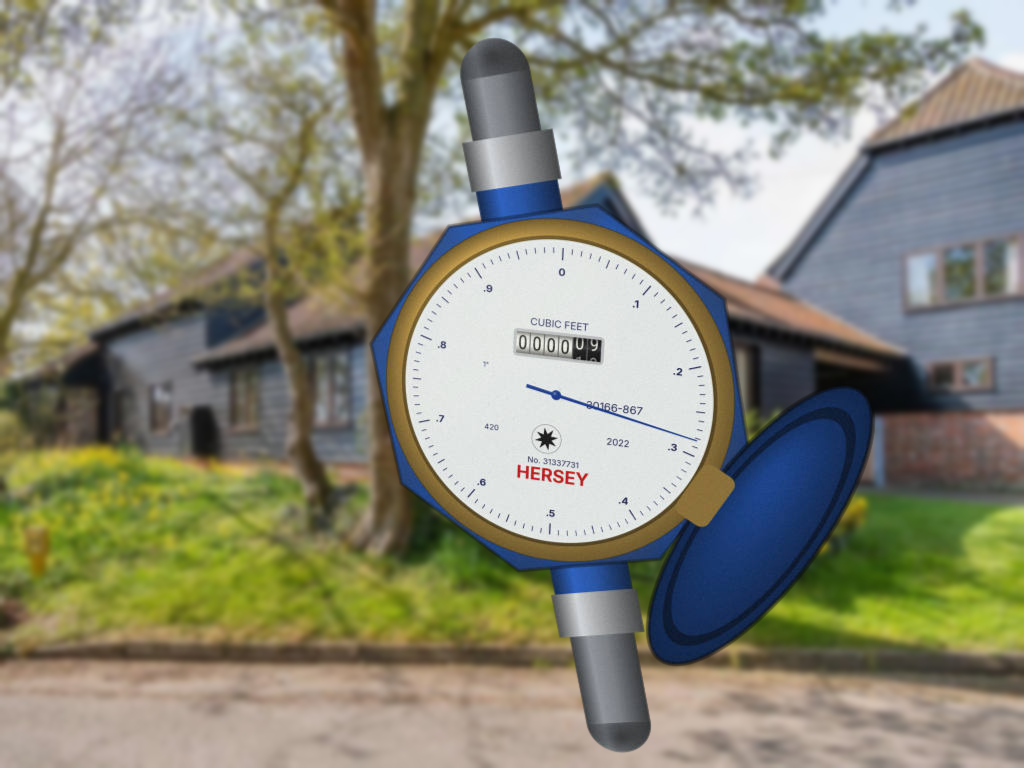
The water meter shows 9.28 ft³
